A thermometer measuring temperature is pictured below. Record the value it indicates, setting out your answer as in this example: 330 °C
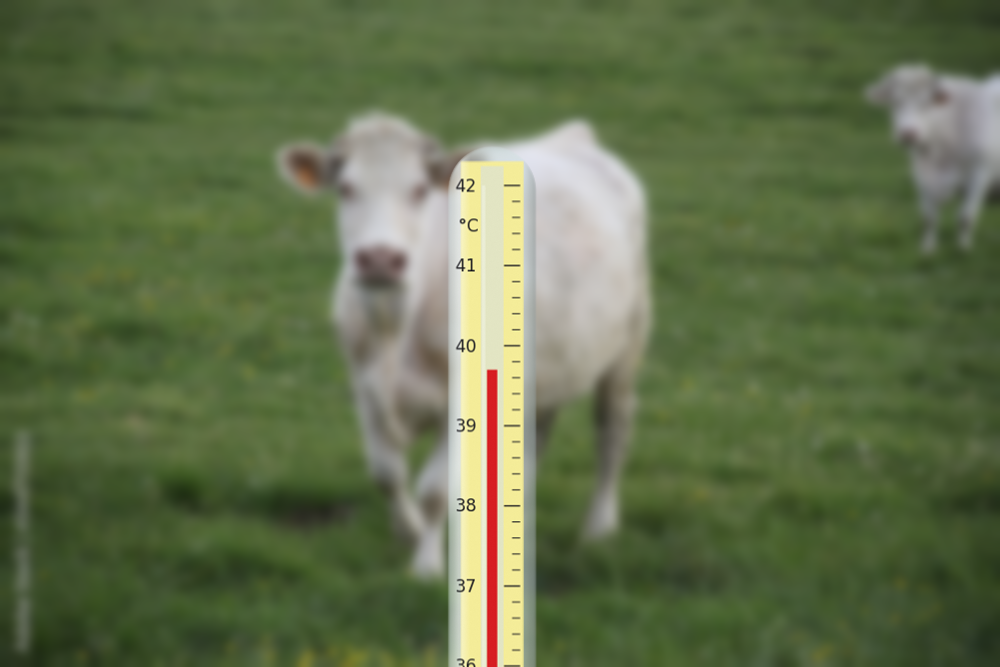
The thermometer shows 39.7 °C
